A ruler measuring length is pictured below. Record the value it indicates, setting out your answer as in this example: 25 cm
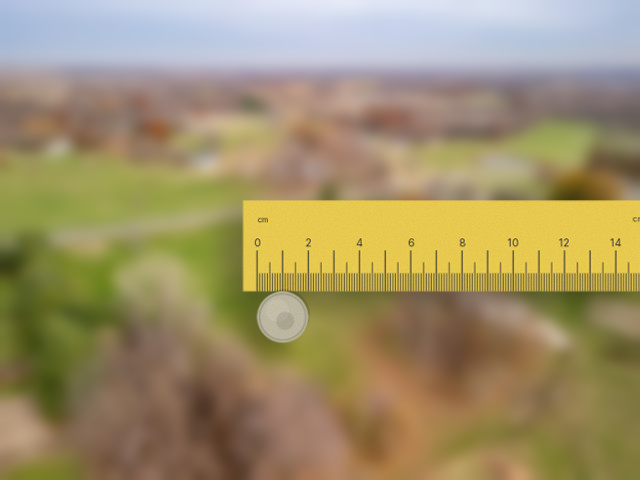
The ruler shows 2 cm
